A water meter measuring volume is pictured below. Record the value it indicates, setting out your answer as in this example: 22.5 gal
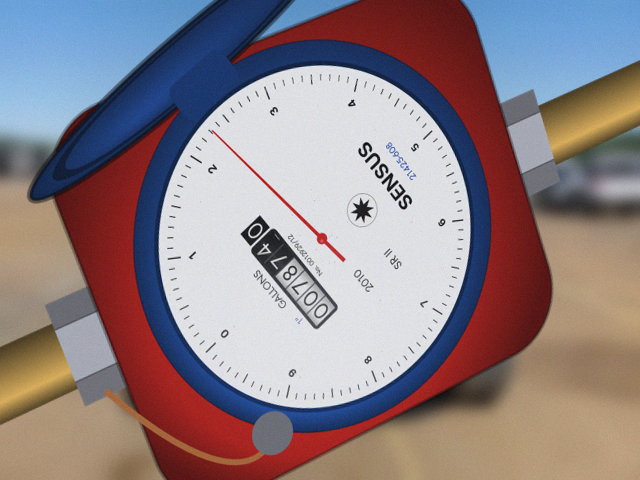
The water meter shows 78742.3 gal
